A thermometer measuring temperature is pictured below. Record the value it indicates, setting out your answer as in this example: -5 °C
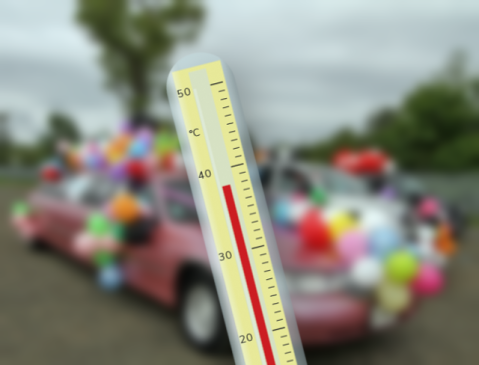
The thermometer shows 38 °C
